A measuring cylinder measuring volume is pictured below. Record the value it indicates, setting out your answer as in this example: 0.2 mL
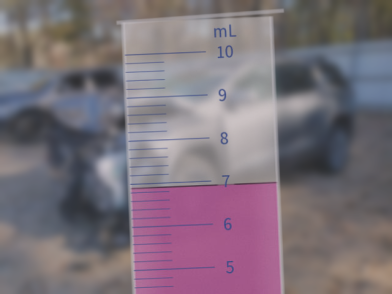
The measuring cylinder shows 6.9 mL
